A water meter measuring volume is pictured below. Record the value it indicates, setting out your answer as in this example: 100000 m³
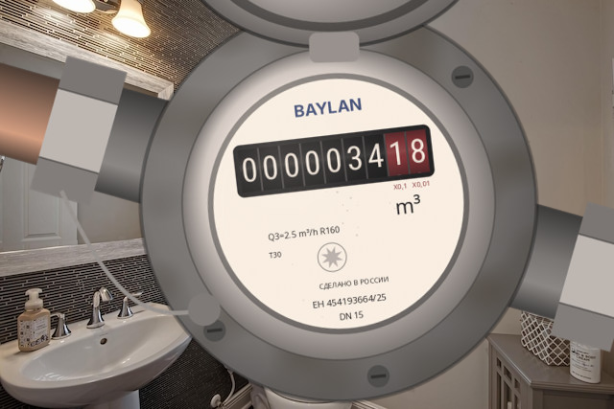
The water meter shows 34.18 m³
